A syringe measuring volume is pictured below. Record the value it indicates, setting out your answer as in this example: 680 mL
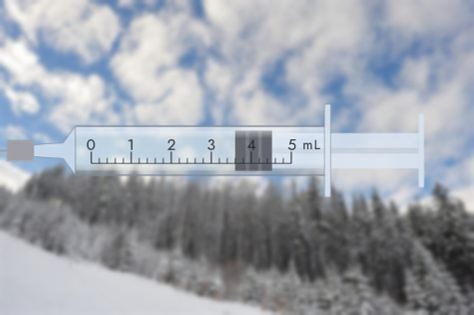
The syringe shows 3.6 mL
